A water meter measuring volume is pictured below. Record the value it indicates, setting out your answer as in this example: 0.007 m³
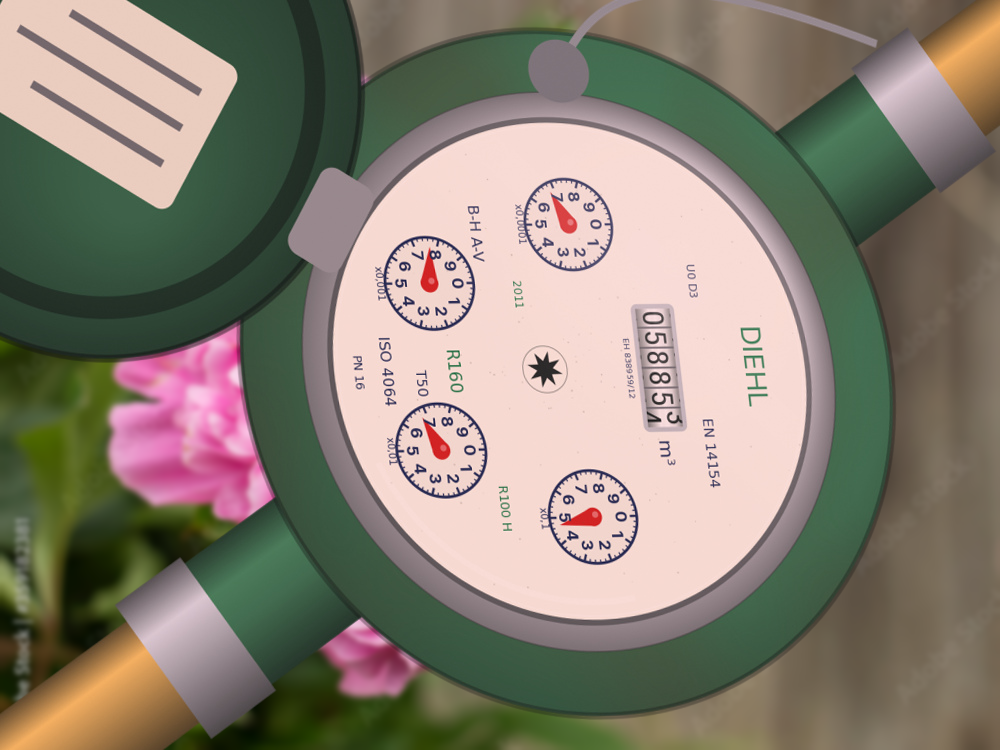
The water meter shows 58853.4676 m³
